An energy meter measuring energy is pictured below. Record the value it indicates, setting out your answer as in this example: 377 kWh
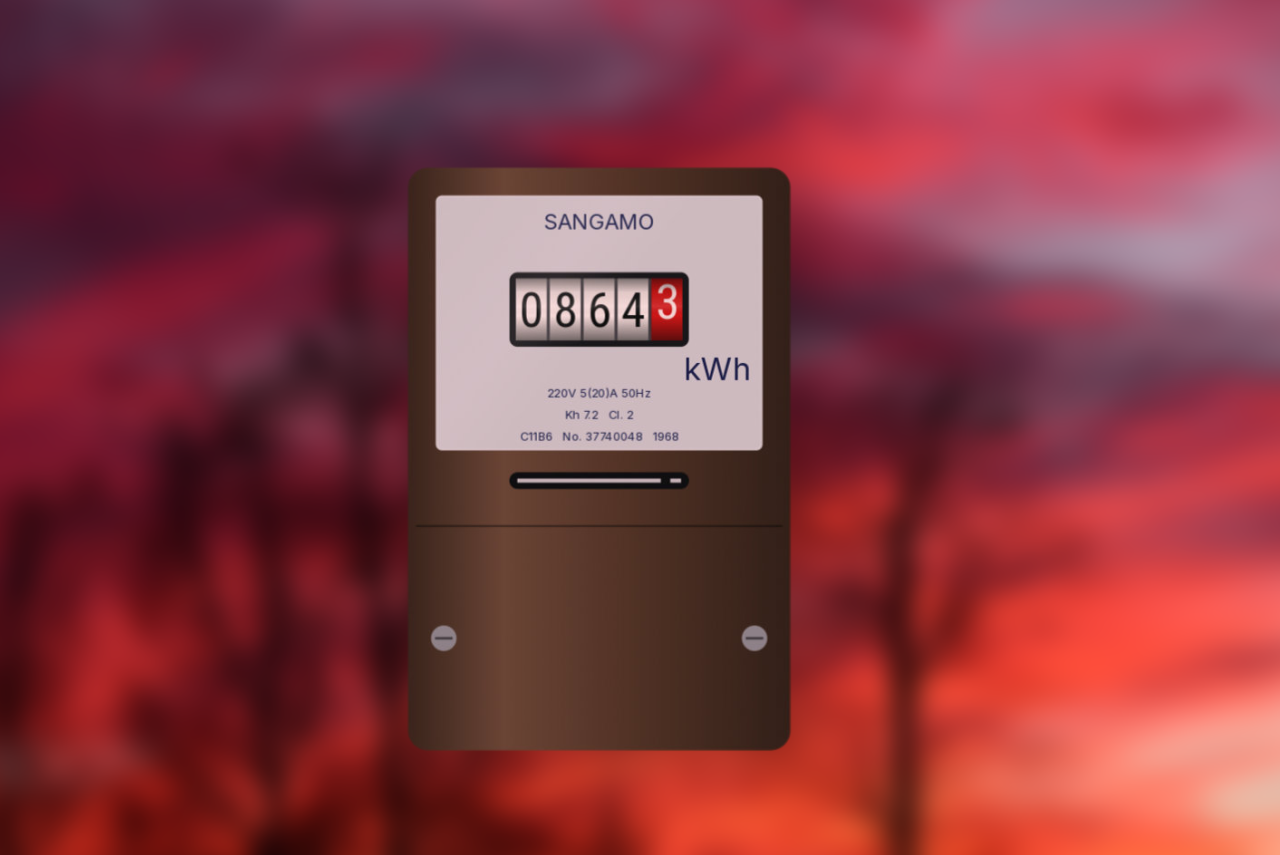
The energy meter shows 864.3 kWh
